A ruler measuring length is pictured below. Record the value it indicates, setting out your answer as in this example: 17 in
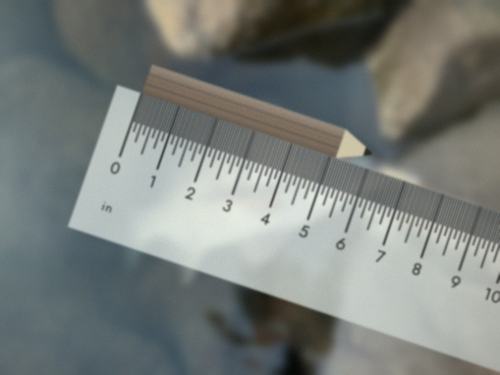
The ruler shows 6 in
